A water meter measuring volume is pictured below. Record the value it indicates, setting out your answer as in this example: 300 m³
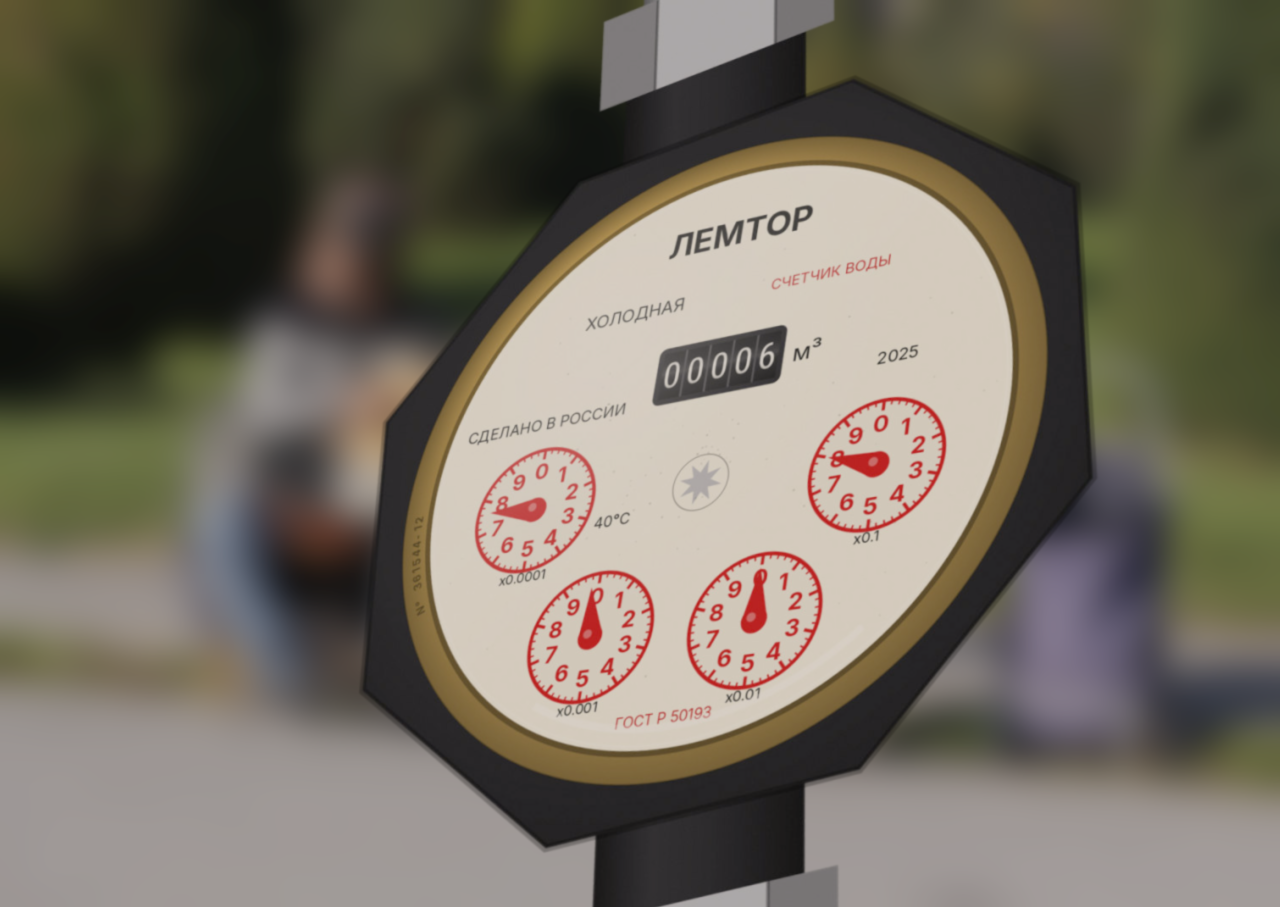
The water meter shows 6.7997 m³
